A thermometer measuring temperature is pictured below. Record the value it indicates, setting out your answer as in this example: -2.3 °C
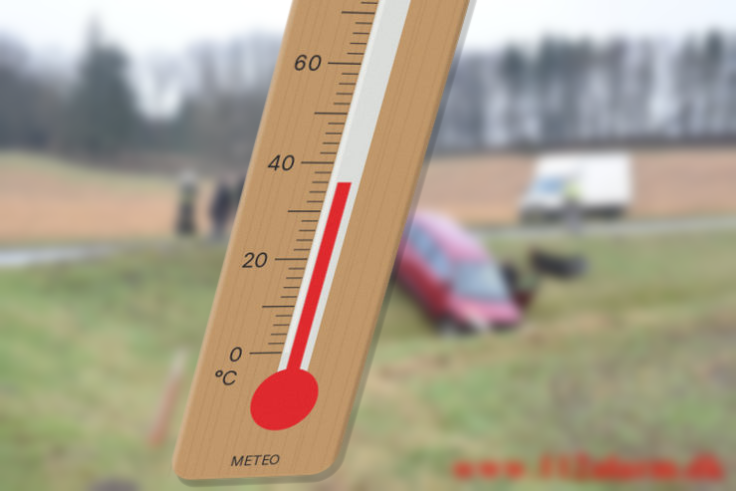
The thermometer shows 36 °C
